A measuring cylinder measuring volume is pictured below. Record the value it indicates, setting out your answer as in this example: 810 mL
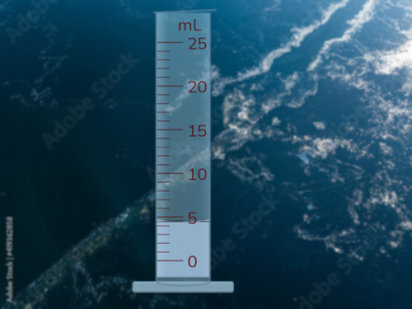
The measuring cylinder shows 4.5 mL
